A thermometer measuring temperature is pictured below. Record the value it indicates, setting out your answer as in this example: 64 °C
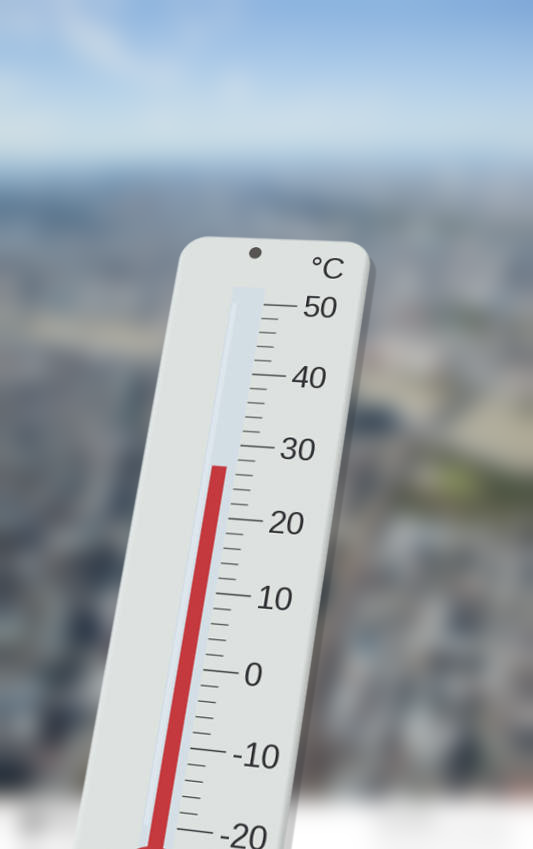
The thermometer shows 27 °C
